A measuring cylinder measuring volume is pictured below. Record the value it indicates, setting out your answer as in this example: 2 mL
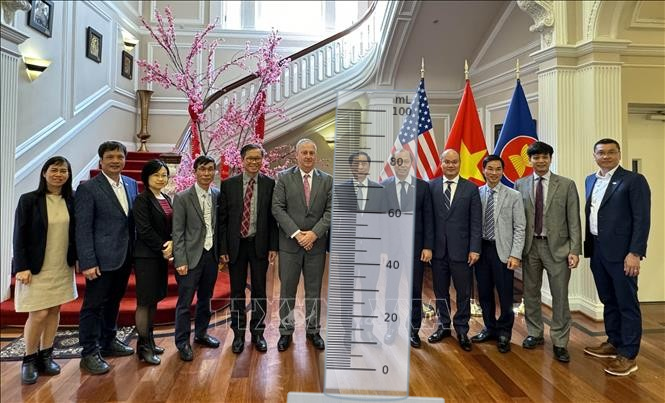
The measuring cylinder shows 60 mL
